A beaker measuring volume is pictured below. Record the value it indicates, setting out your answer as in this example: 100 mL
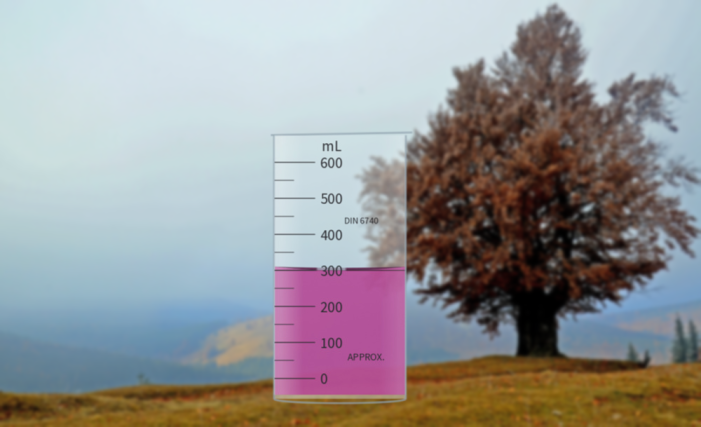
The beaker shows 300 mL
